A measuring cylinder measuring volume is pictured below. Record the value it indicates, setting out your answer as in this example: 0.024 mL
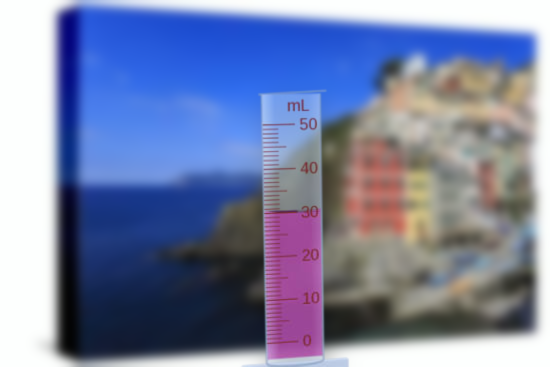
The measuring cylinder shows 30 mL
